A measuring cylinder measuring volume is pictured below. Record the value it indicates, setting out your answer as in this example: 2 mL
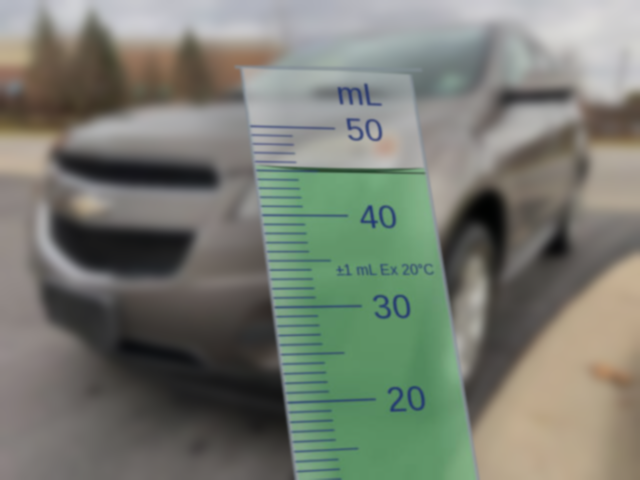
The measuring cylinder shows 45 mL
